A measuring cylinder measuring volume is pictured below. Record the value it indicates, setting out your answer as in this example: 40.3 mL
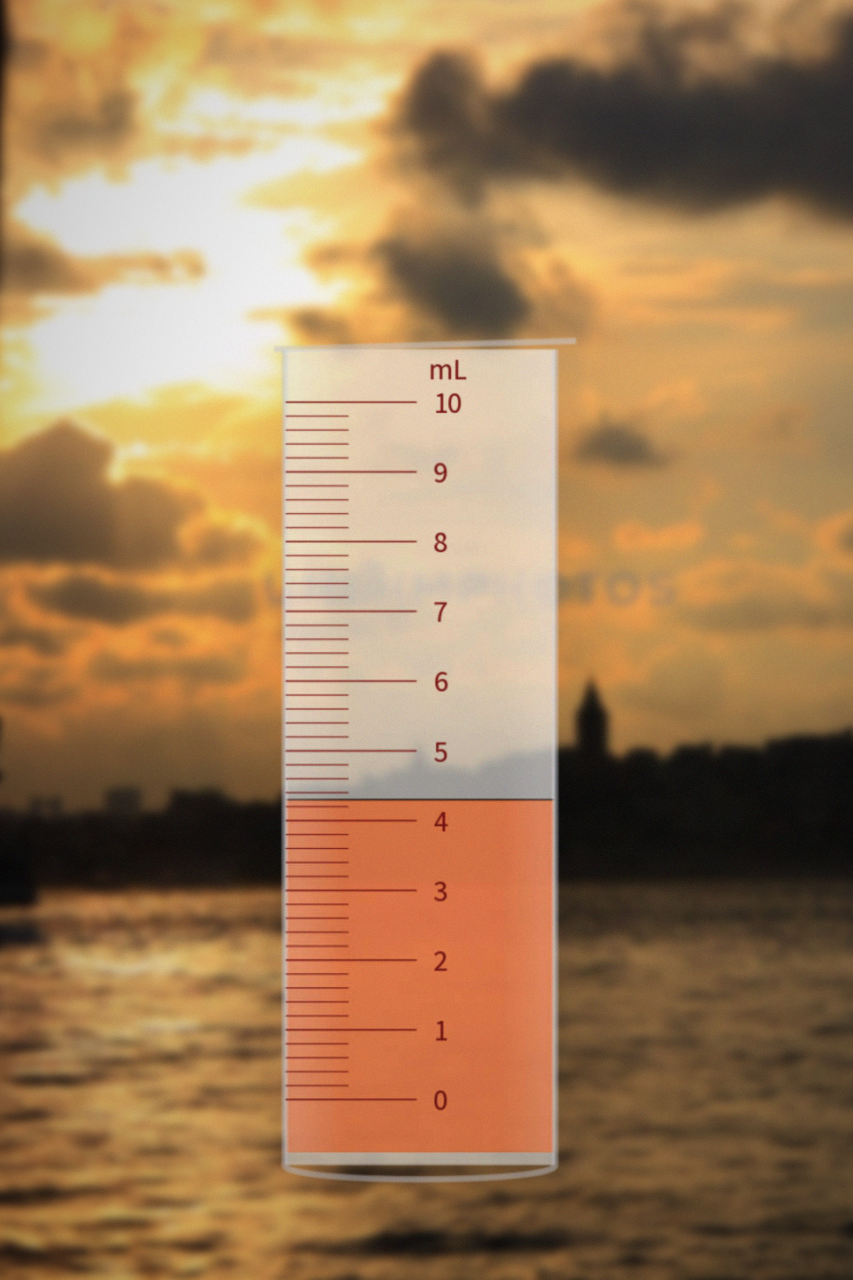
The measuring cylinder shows 4.3 mL
